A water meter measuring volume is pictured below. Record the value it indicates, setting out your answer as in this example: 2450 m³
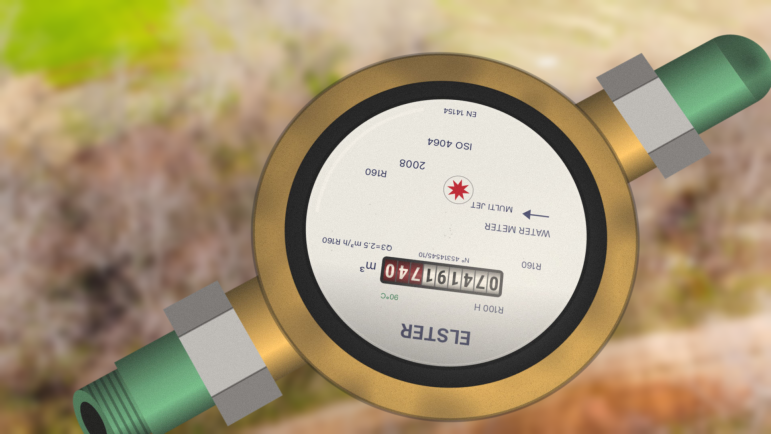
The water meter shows 74191.740 m³
